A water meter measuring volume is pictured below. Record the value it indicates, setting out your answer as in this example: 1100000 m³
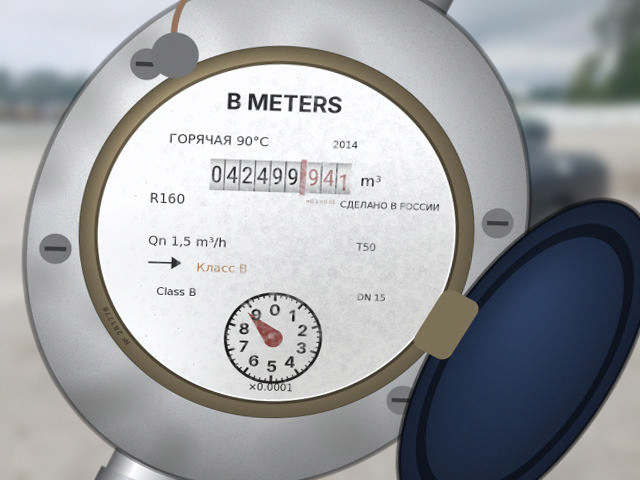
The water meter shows 42499.9408 m³
